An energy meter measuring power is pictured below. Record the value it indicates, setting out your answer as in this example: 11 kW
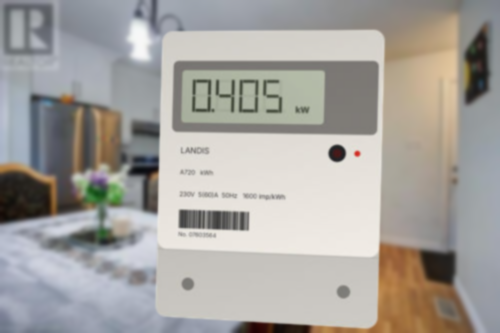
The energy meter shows 0.405 kW
